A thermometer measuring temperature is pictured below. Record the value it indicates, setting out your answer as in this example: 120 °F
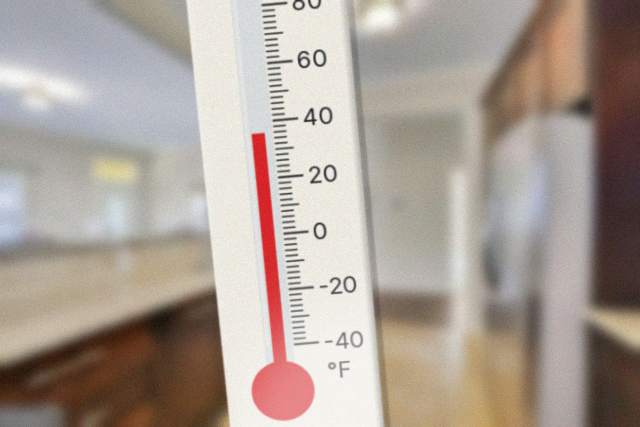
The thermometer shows 36 °F
